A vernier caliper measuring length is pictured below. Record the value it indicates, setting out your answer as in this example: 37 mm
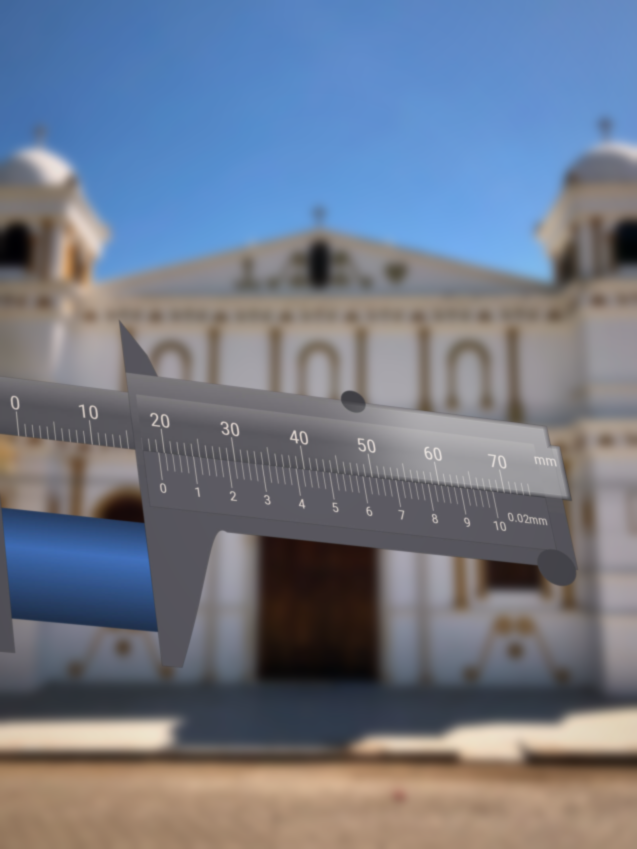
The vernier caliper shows 19.2 mm
